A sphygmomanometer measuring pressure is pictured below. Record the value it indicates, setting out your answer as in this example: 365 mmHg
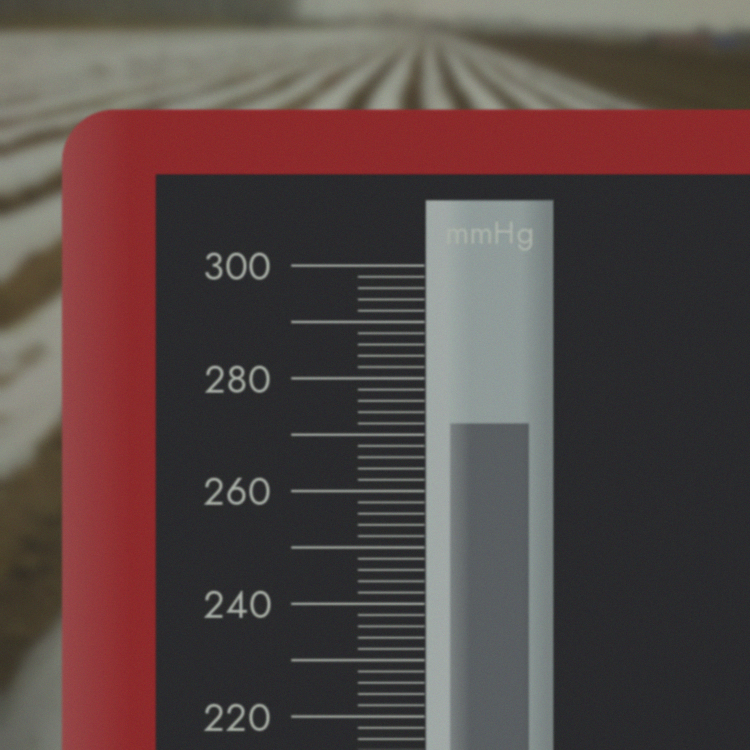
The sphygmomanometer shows 272 mmHg
